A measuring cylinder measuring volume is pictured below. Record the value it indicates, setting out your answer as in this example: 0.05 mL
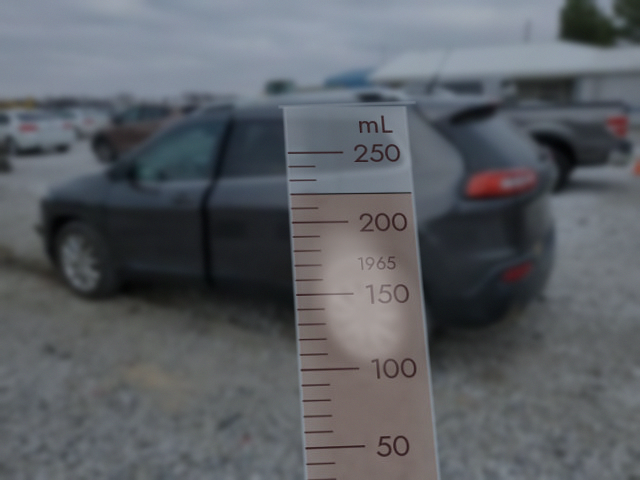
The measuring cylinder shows 220 mL
